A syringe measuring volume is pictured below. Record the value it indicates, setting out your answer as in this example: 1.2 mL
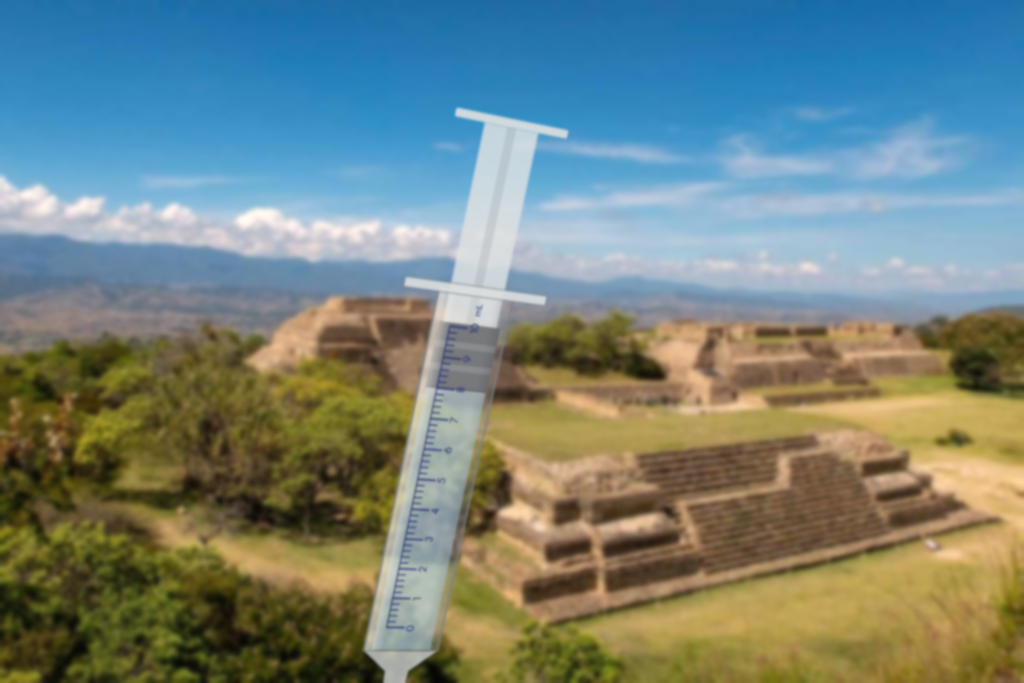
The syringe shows 8 mL
